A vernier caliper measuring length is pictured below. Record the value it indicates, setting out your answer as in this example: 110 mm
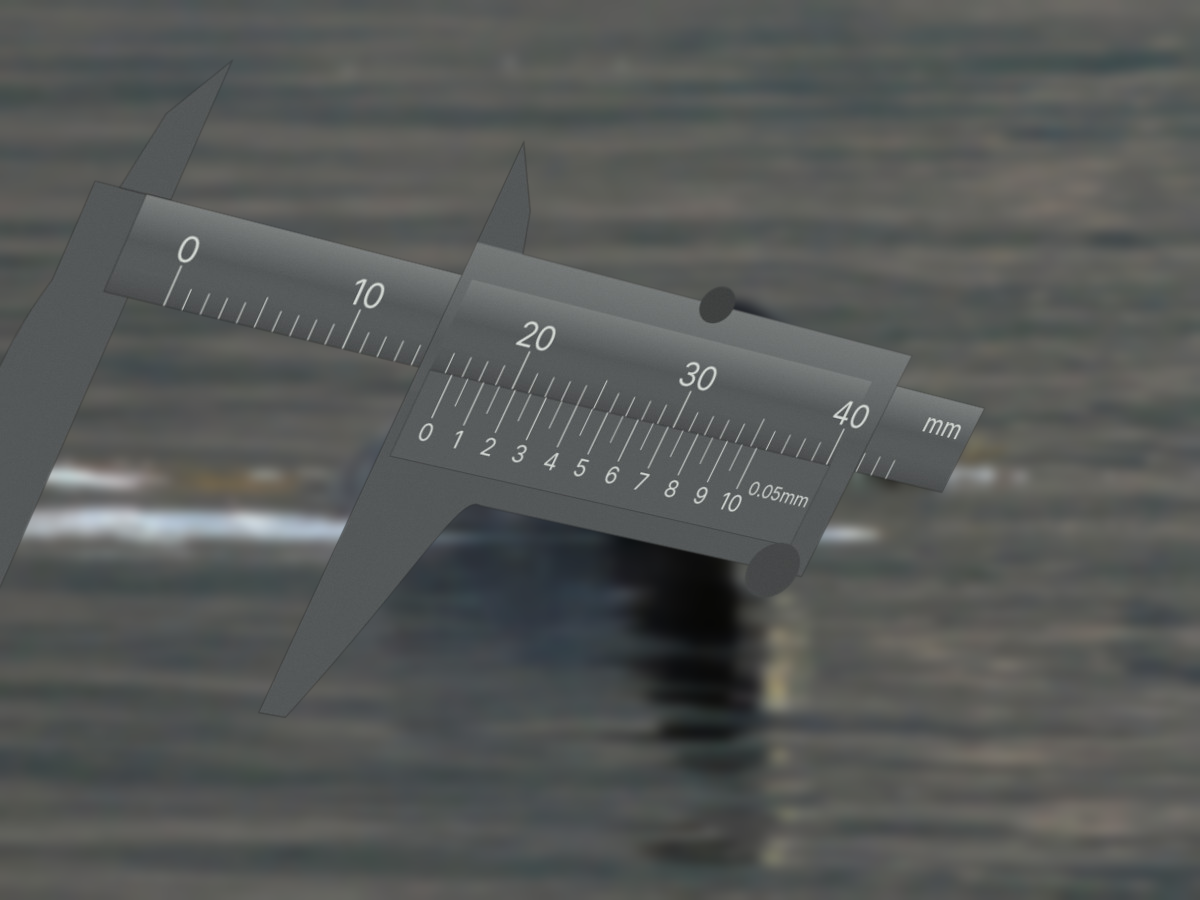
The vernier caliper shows 16.4 mm
